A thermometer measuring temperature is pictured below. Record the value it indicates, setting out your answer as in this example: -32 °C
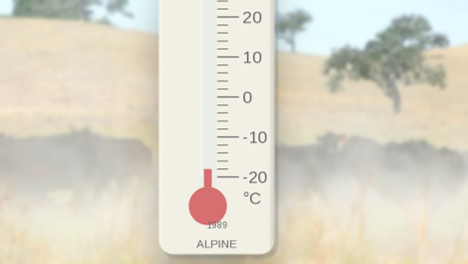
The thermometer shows -18 °C
